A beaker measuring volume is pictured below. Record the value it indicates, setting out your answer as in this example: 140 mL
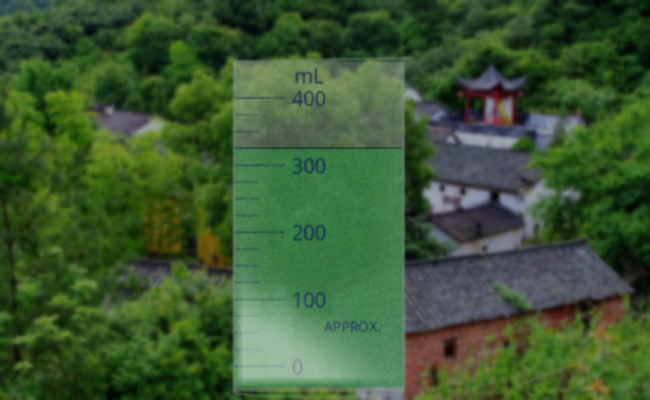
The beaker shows 325 mL
